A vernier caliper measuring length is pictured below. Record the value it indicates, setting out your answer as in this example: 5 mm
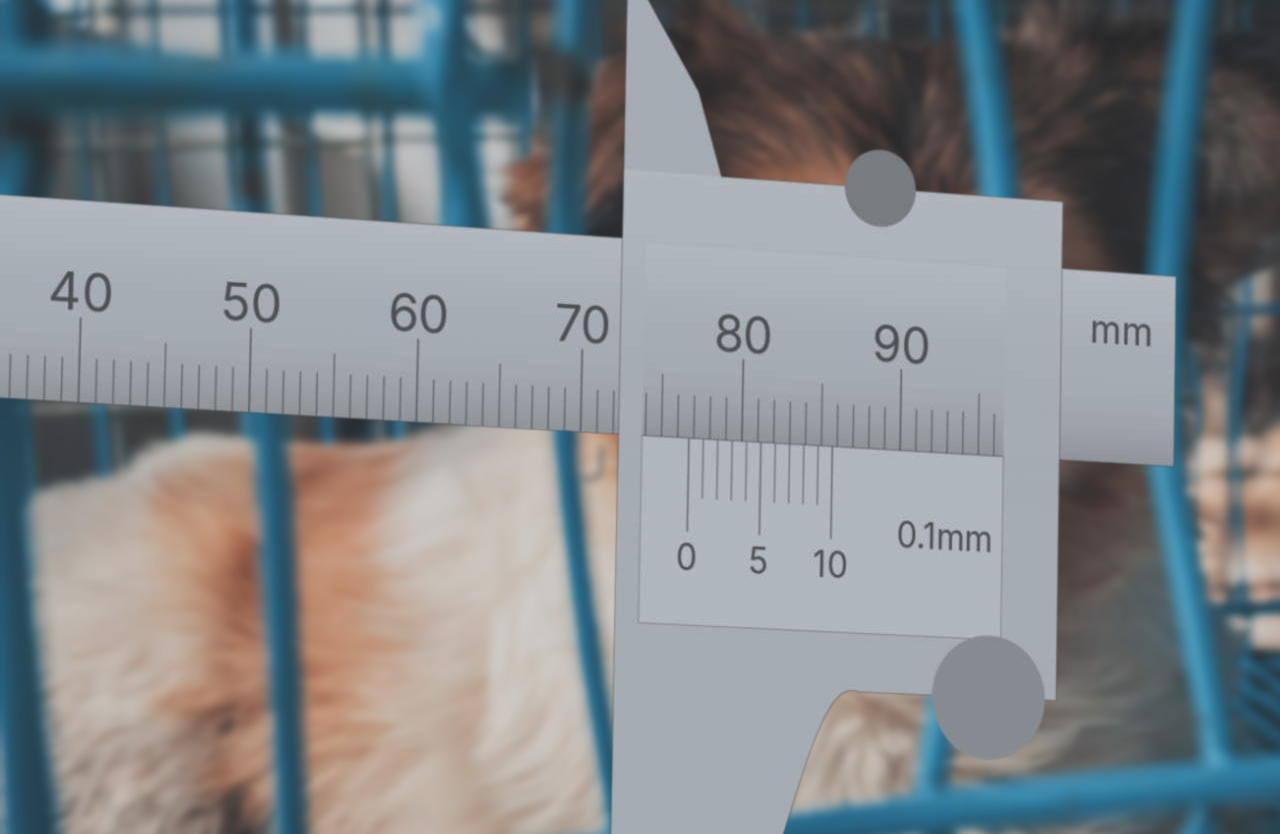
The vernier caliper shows 76.7 mm
